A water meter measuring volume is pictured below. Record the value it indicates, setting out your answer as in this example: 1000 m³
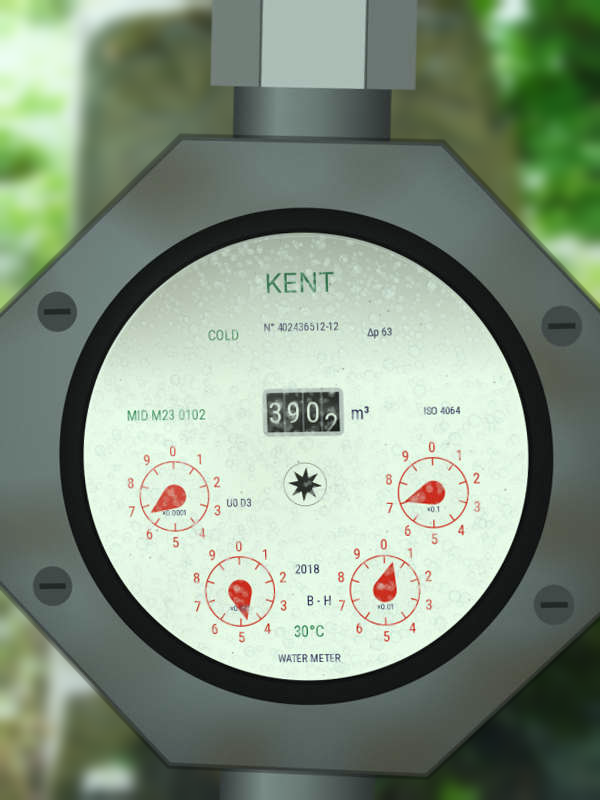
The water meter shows 3901.7046 m³
